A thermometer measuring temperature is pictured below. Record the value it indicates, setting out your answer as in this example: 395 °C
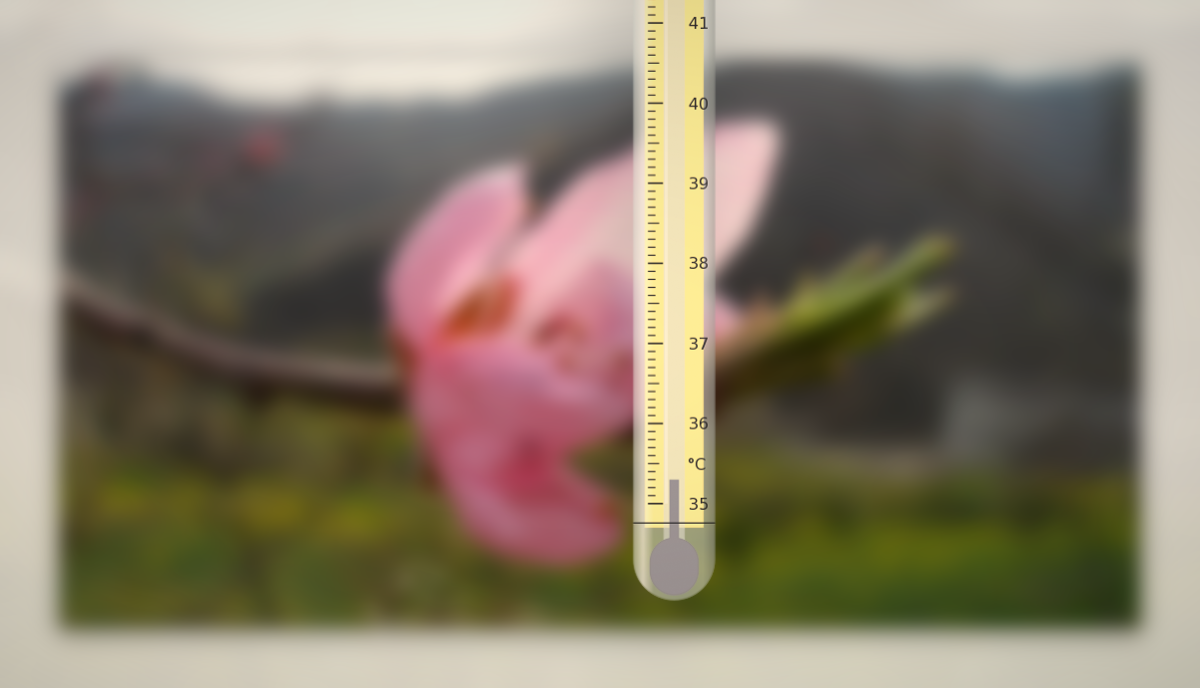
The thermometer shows 35.3 °C
